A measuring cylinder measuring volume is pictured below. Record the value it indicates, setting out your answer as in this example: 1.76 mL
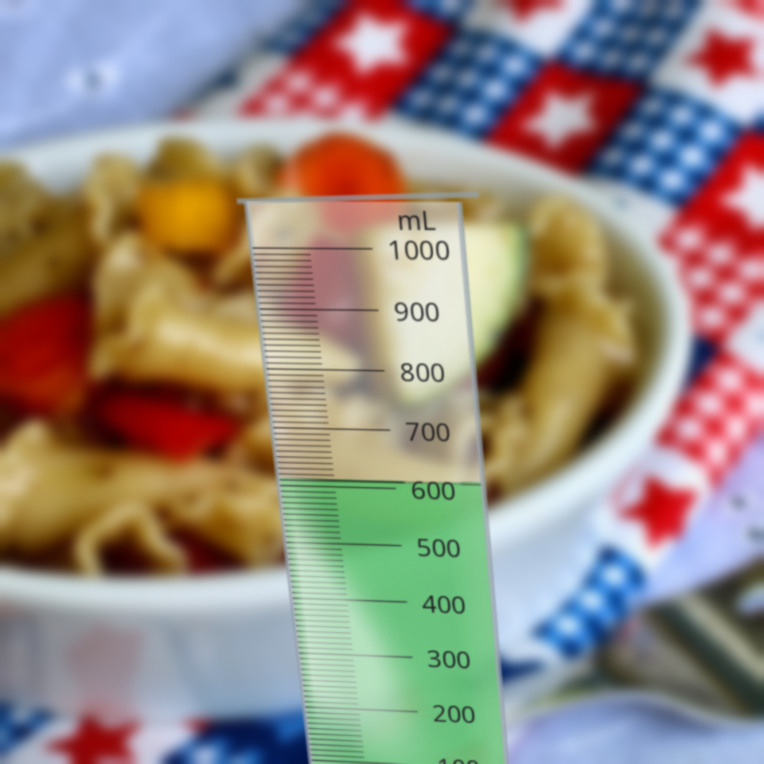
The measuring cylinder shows 610 mL
